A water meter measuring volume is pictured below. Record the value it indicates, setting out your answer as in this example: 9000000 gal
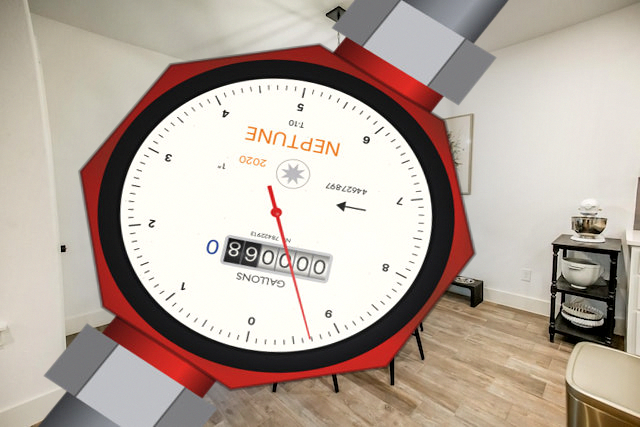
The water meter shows 679.3 gal
